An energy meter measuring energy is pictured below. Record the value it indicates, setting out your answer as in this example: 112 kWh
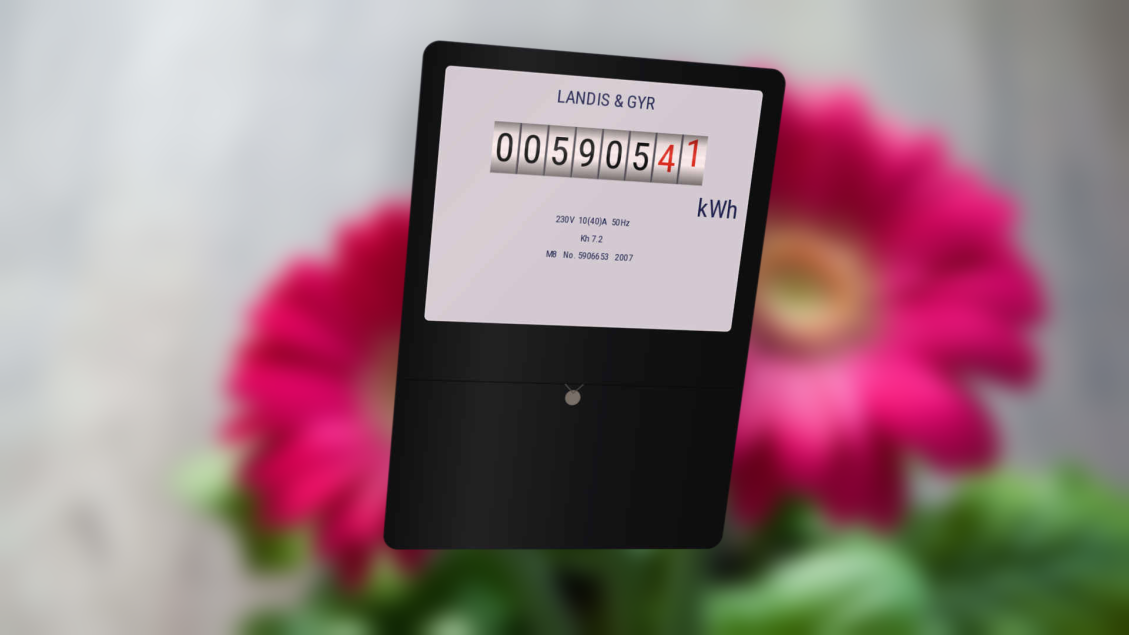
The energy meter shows 5905.41 kWh
